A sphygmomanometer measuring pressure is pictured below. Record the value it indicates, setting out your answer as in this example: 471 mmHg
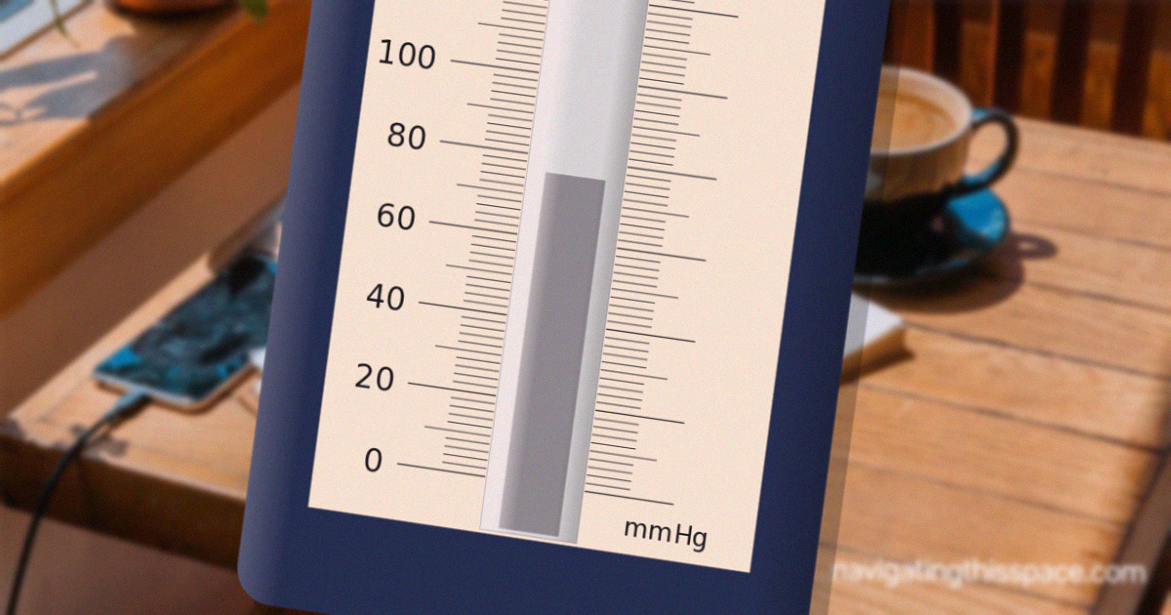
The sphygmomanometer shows 76 mmHg
